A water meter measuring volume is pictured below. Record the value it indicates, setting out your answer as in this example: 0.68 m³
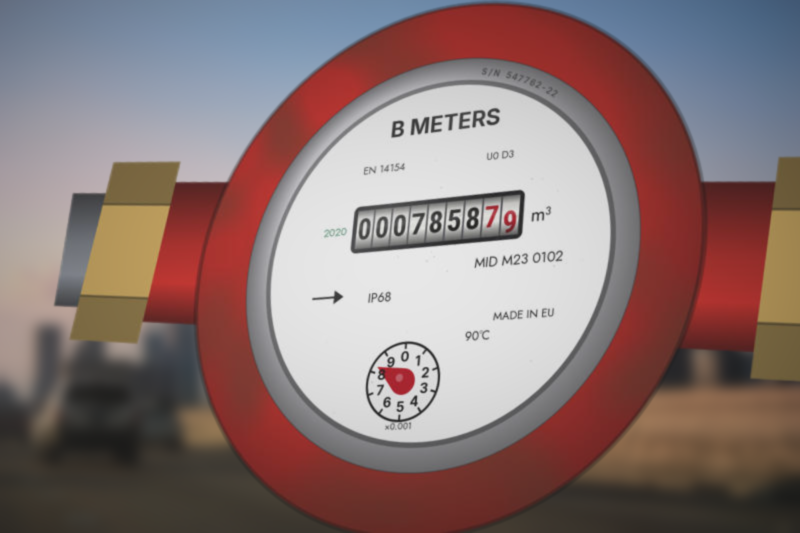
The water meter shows 7858.788 m³
